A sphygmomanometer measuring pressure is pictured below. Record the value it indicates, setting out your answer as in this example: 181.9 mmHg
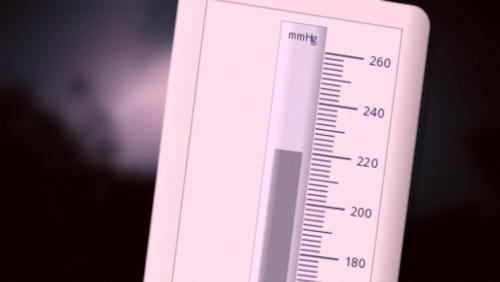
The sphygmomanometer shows 220 mmHg
